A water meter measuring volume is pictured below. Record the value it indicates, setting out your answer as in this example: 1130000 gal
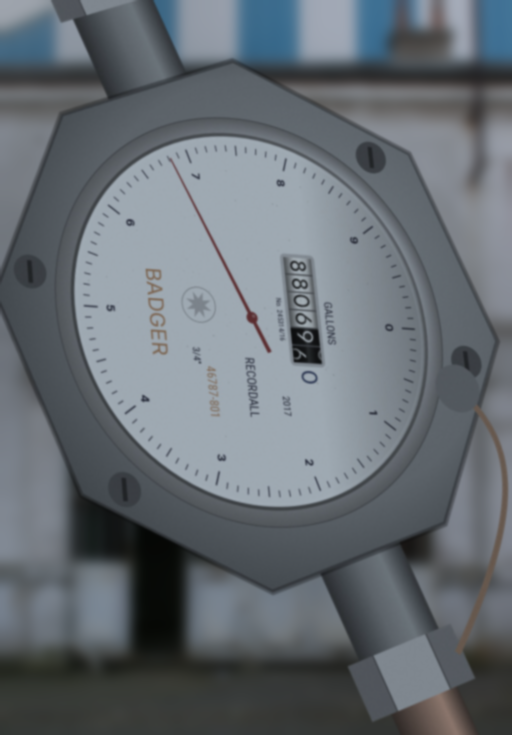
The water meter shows 8806956.8 gal
